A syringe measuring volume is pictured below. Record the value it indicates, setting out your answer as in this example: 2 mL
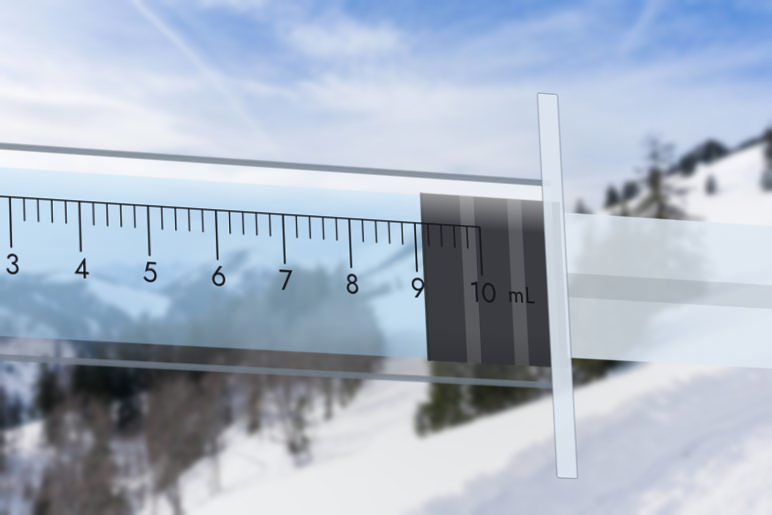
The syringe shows 9.1 mL
